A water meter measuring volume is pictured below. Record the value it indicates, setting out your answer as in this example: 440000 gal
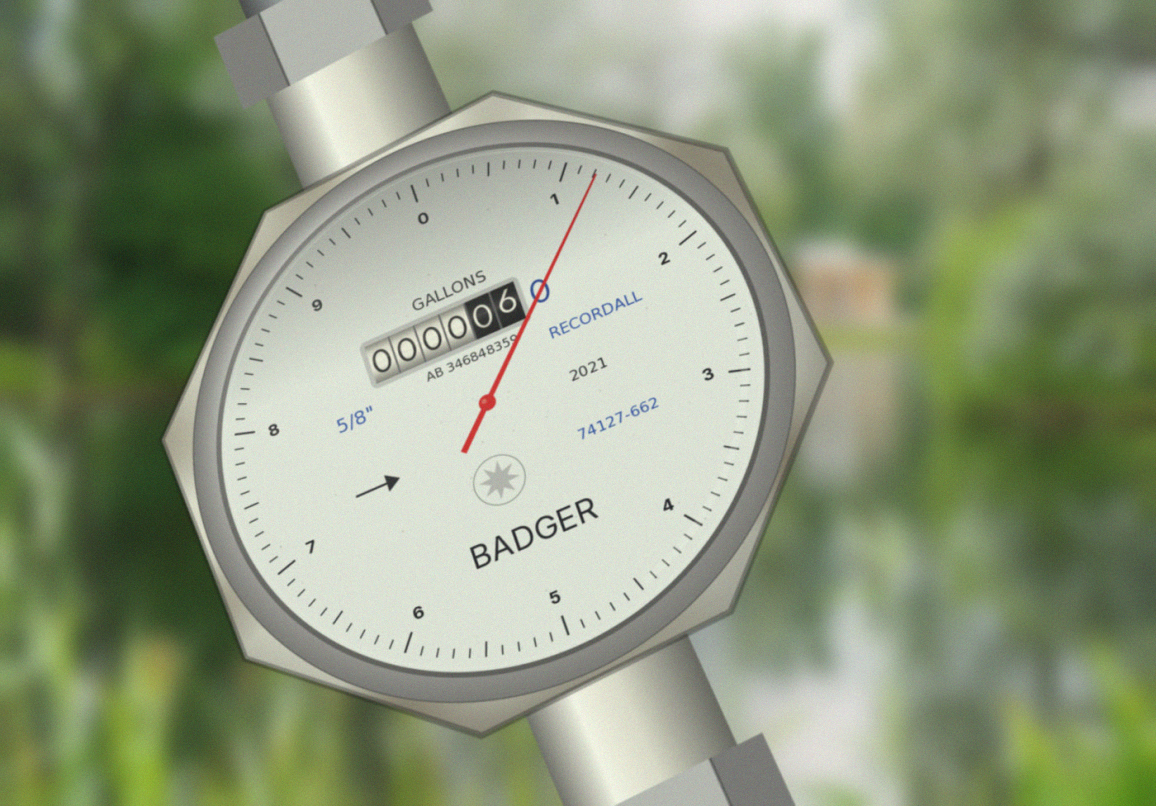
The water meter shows 61.2 gal
